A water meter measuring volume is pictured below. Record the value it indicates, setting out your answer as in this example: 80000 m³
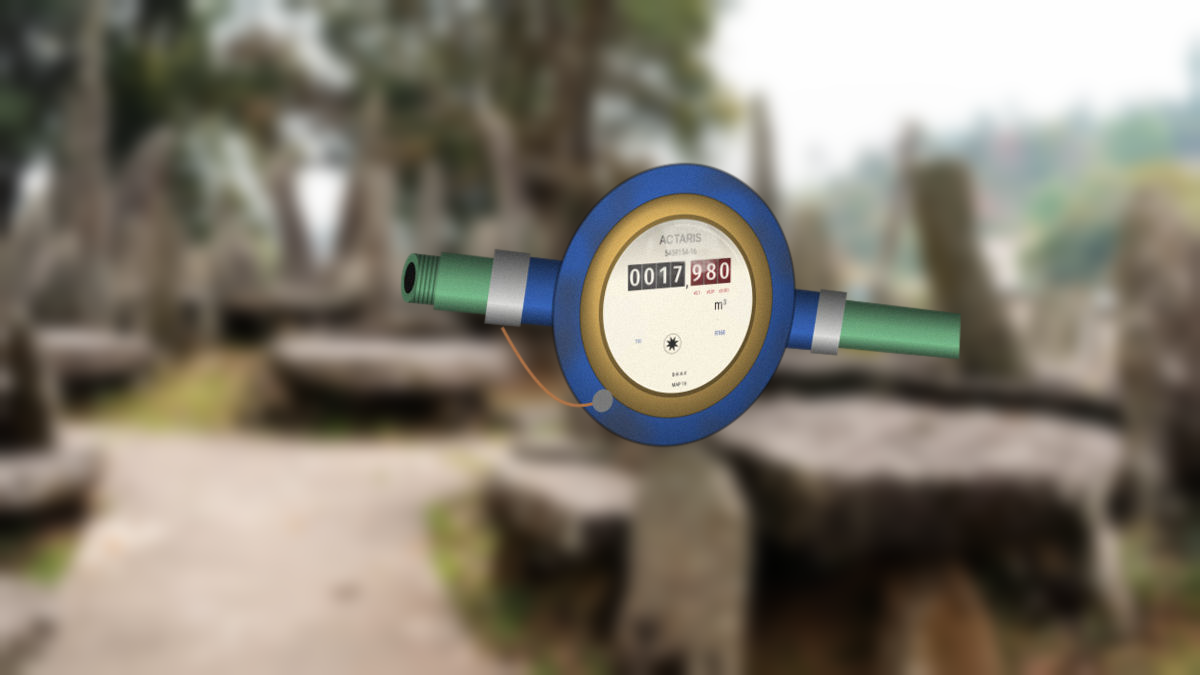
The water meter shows 17.980 m³
